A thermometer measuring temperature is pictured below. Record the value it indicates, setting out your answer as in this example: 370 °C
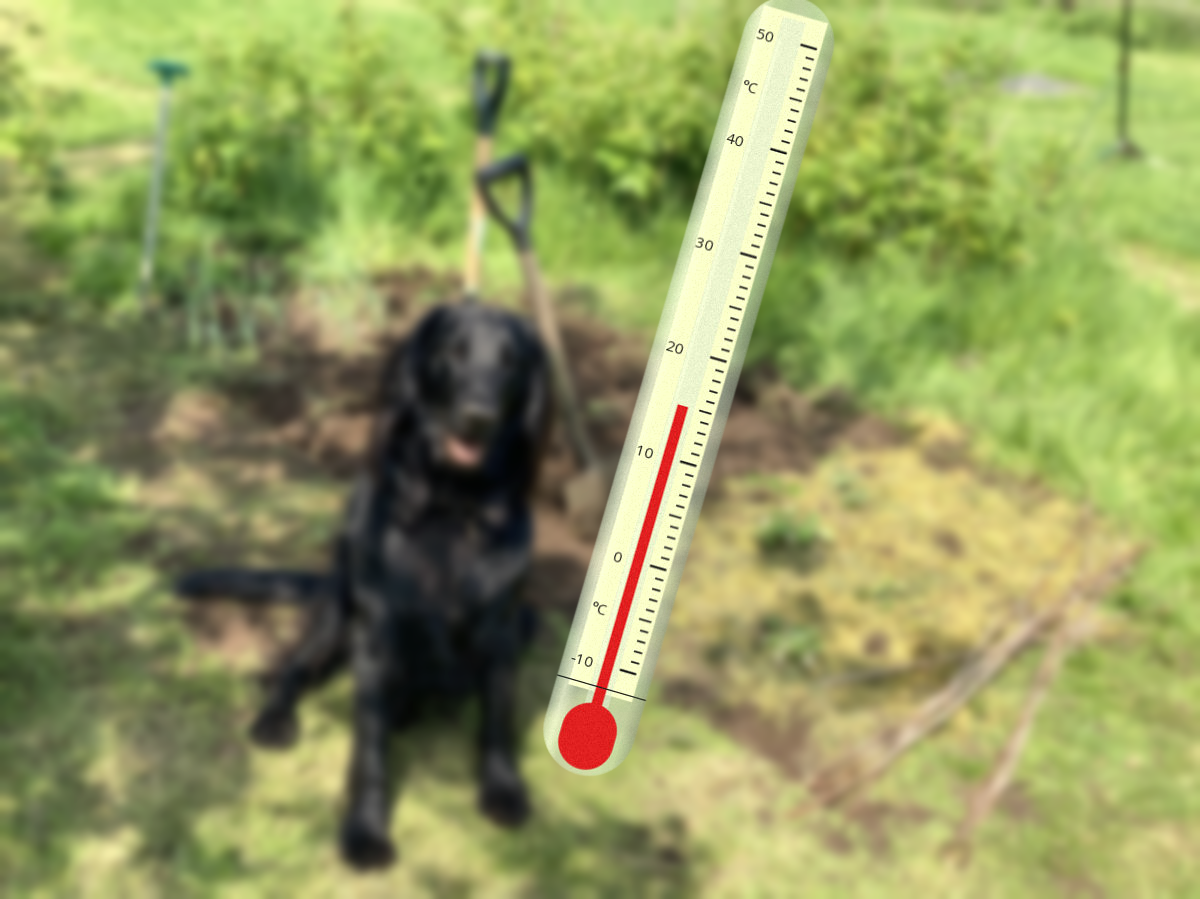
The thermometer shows 15 °C
